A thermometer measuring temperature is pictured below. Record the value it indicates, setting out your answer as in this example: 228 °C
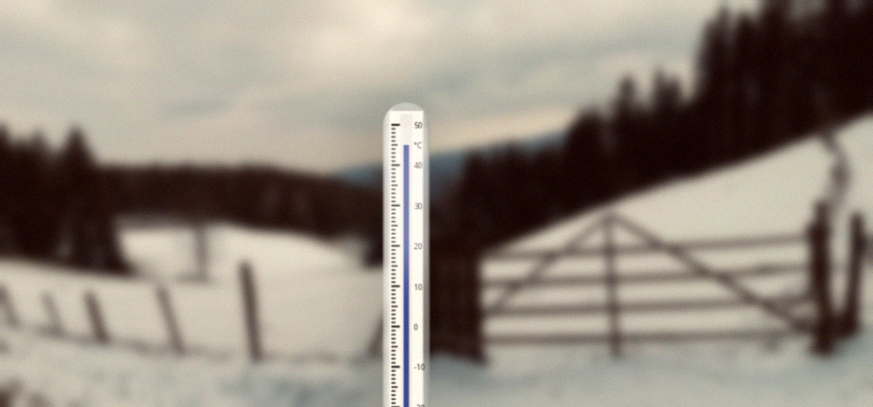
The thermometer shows 45 °C
